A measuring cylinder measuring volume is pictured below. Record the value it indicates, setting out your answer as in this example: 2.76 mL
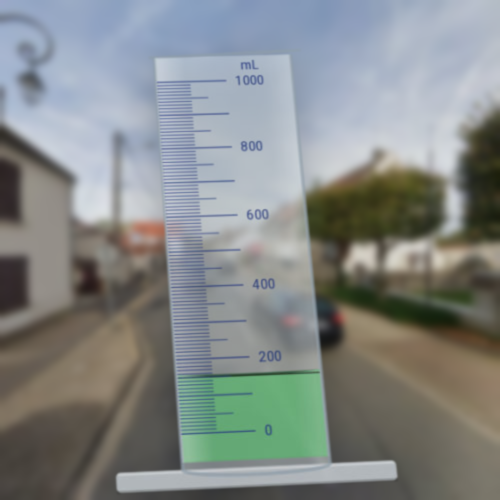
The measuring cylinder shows 150 mL
